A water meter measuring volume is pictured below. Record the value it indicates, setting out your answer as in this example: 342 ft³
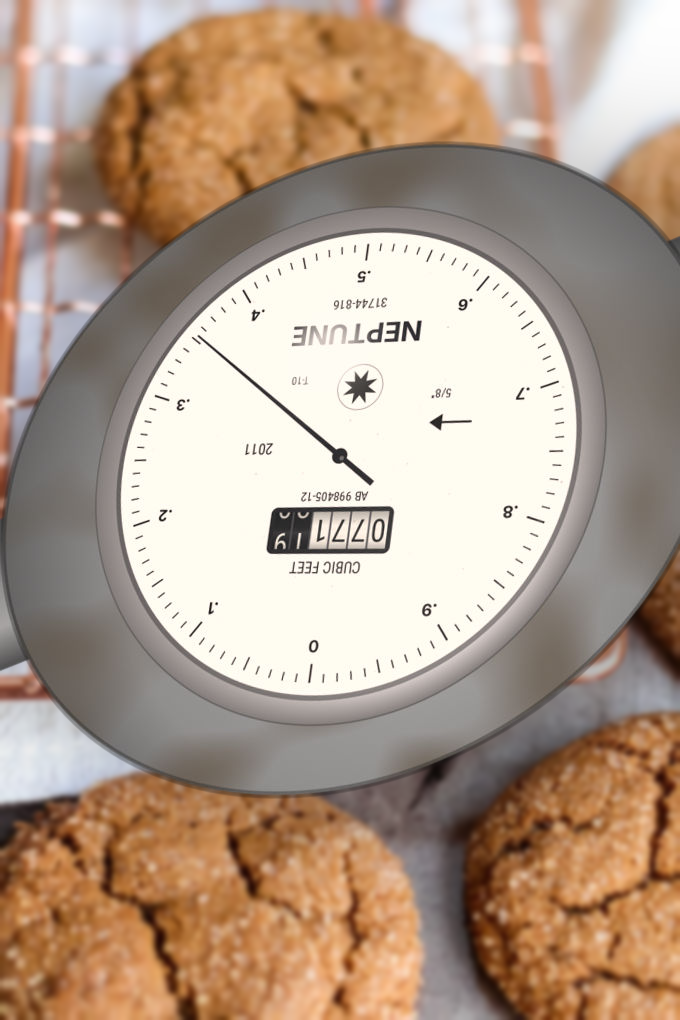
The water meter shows 77119.35 ft³
